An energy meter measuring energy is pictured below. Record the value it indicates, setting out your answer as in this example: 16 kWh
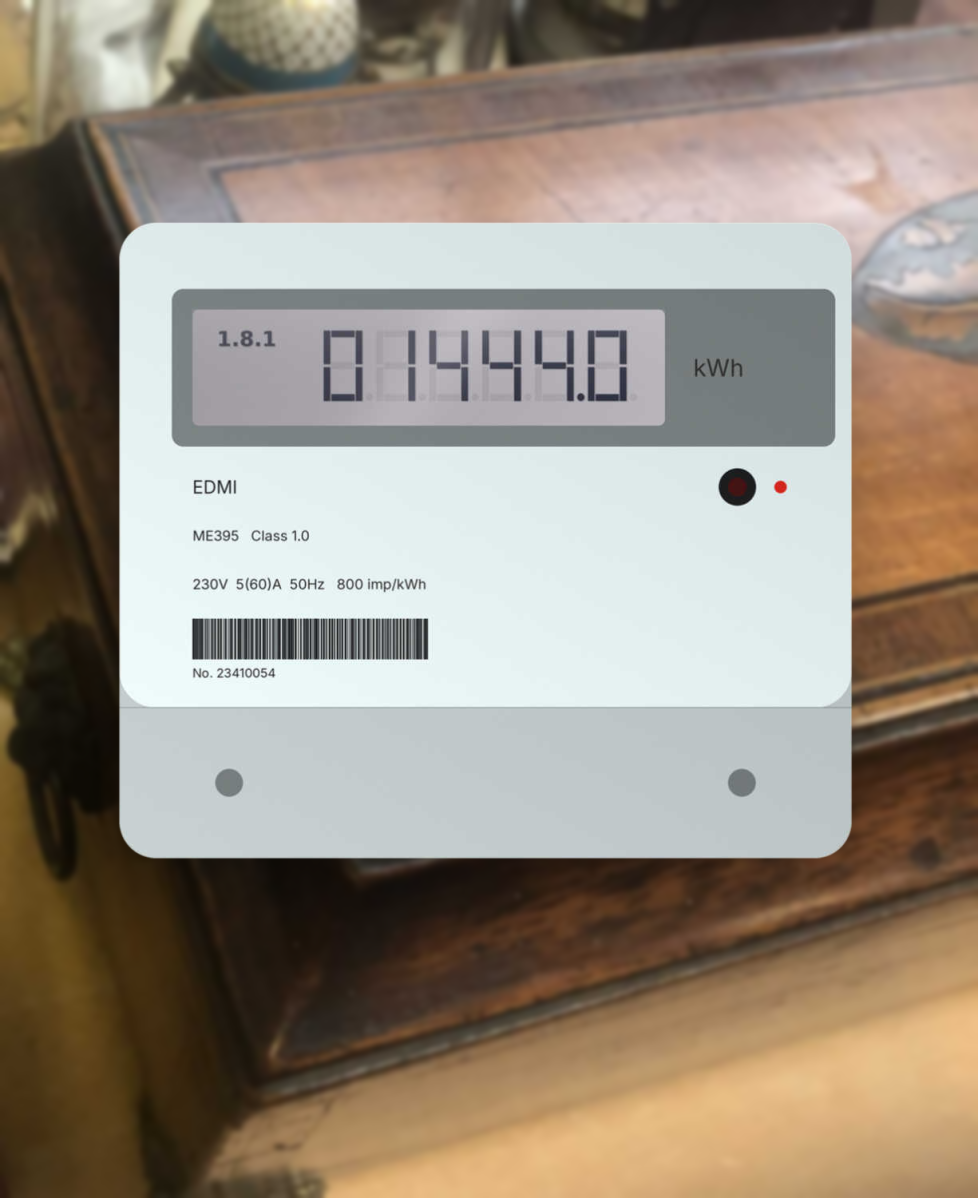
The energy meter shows 1444.0 kWh
